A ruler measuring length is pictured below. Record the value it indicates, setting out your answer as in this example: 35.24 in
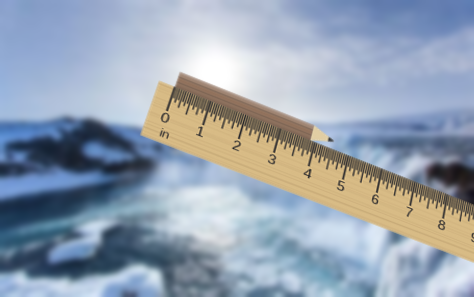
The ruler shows 4.5 in
